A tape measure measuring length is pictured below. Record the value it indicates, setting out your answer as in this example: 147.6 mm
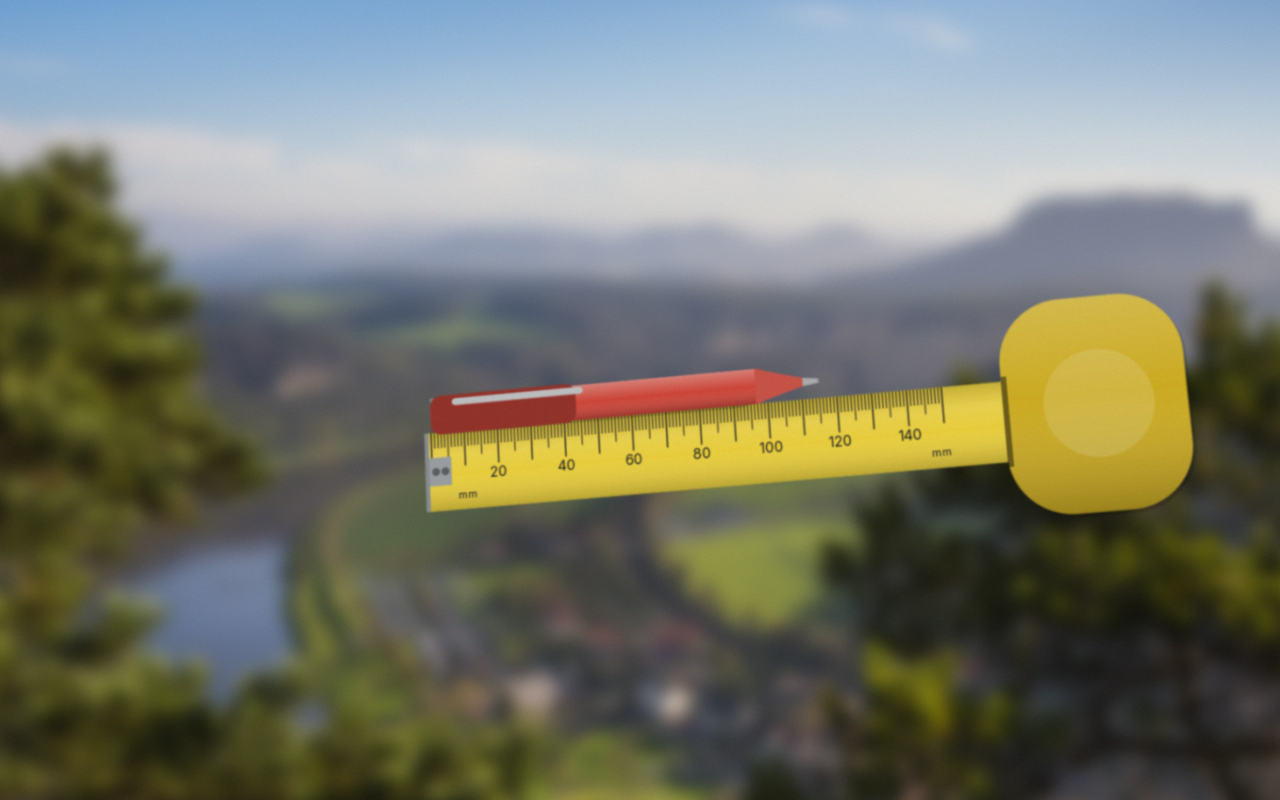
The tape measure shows 115 mm
